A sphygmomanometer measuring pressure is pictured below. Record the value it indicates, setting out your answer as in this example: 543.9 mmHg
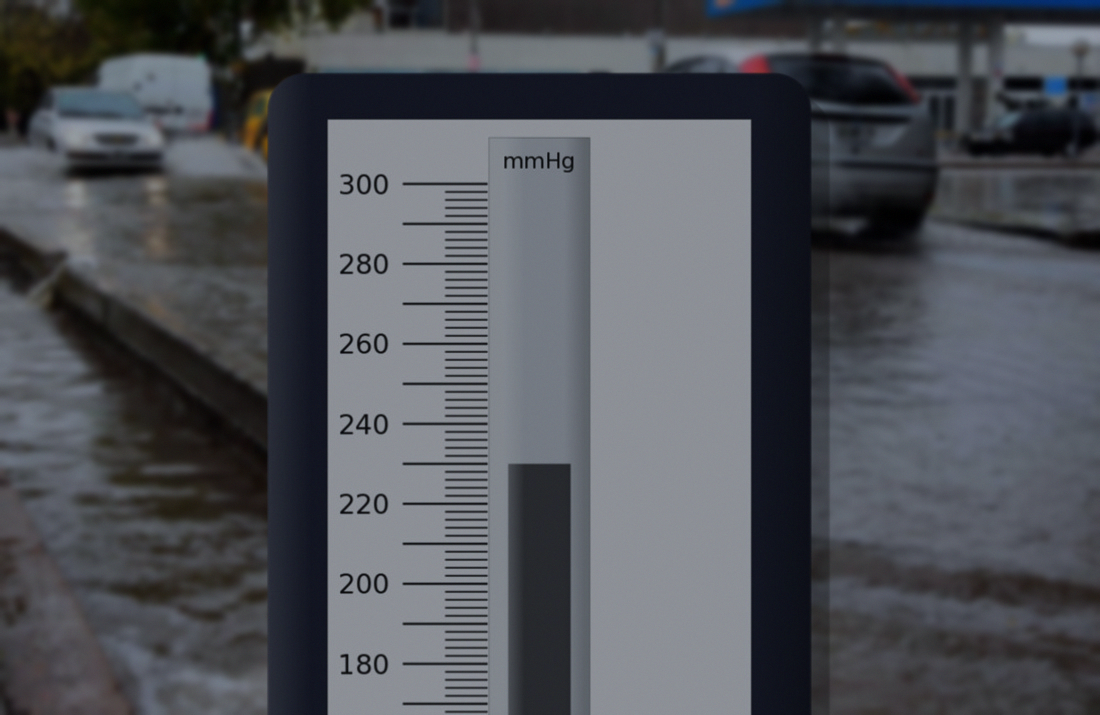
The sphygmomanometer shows 230 mmHg
